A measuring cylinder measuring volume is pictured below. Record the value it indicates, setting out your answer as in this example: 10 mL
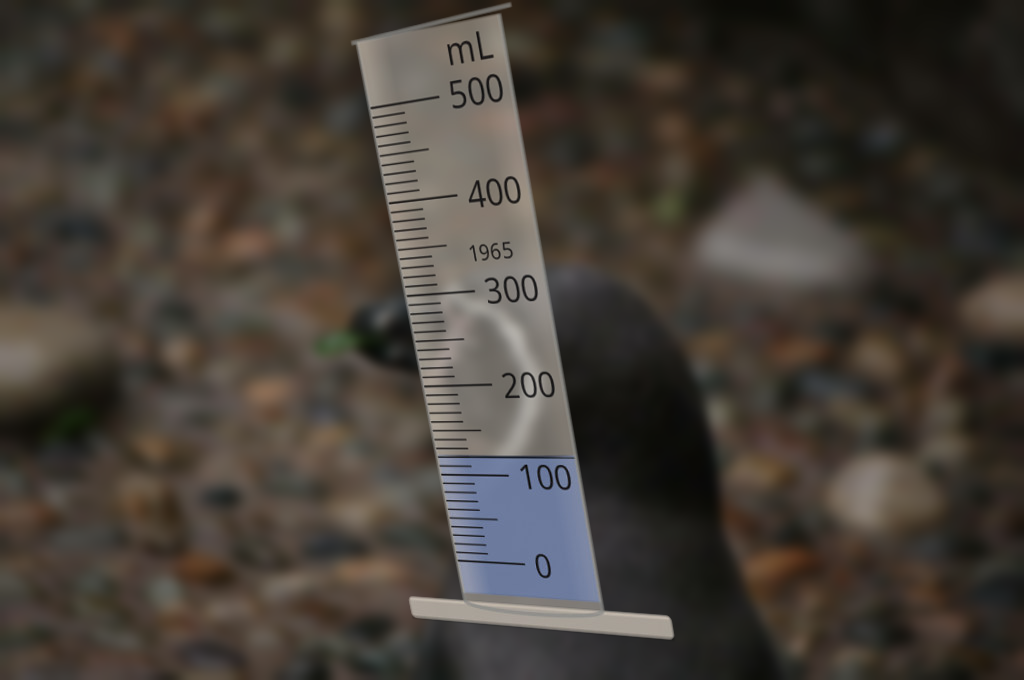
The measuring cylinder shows 120 mL
